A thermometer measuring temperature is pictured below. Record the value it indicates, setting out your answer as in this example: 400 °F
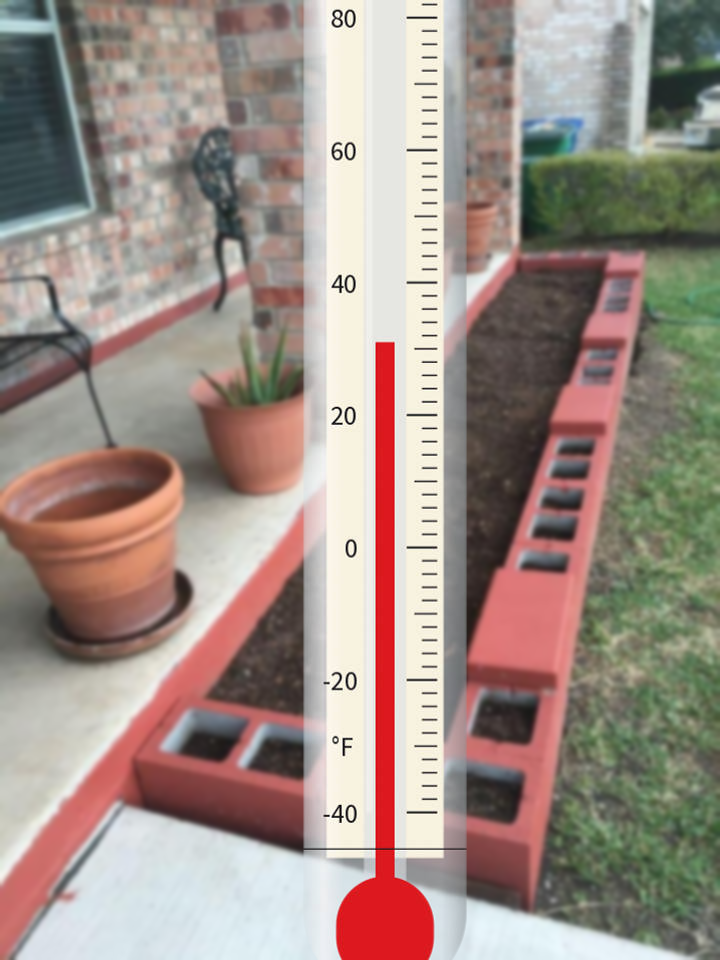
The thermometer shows 31 °F
